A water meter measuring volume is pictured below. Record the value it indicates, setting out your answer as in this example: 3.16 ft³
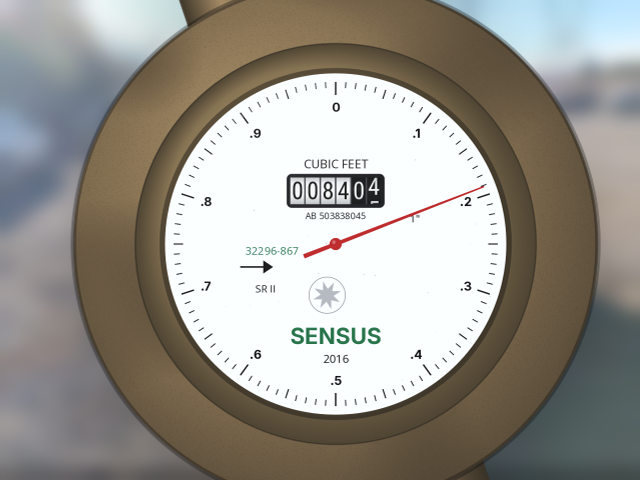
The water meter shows 8404.19 ft³
